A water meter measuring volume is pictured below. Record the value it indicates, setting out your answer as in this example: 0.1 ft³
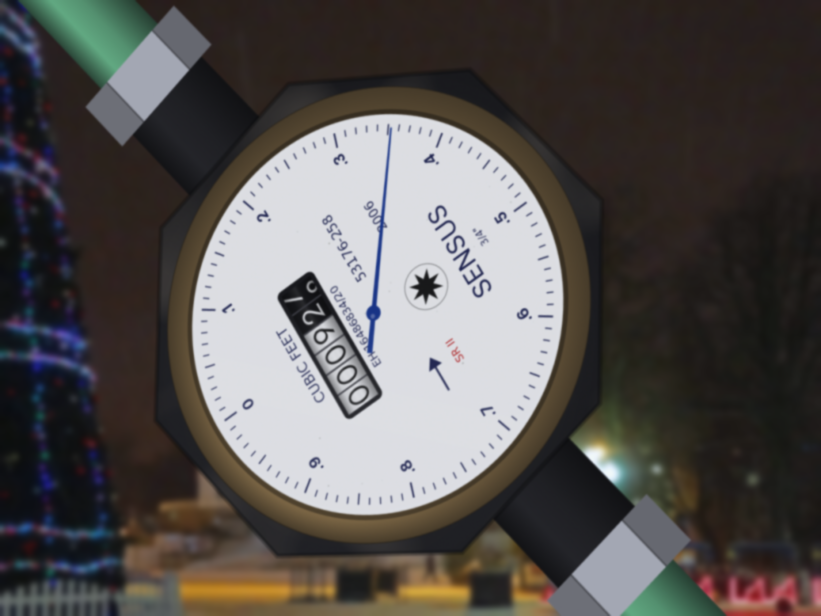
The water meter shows 927.35 ft³
